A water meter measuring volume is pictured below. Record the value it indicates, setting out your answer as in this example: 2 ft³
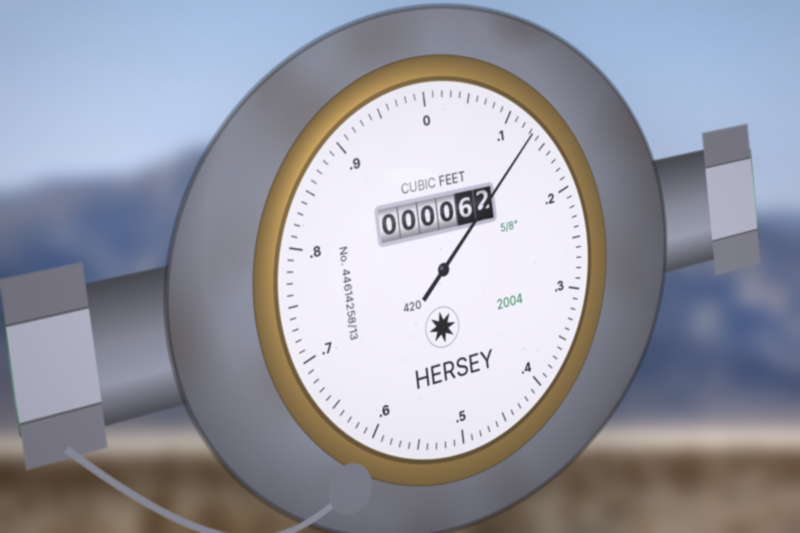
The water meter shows 62.13 ft³
